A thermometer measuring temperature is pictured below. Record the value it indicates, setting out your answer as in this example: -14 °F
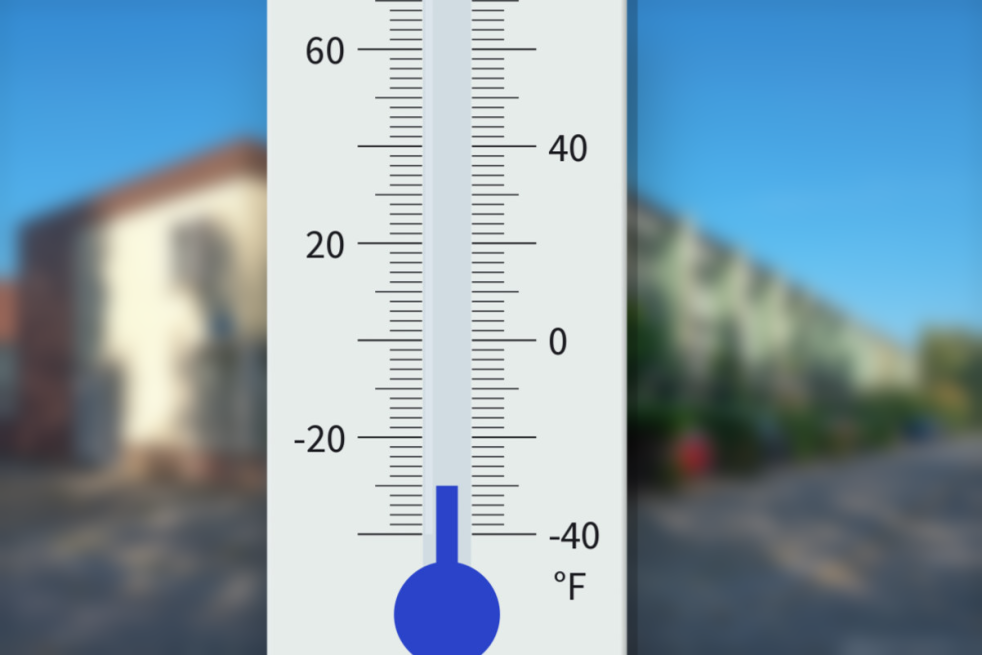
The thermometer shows -30 °F
